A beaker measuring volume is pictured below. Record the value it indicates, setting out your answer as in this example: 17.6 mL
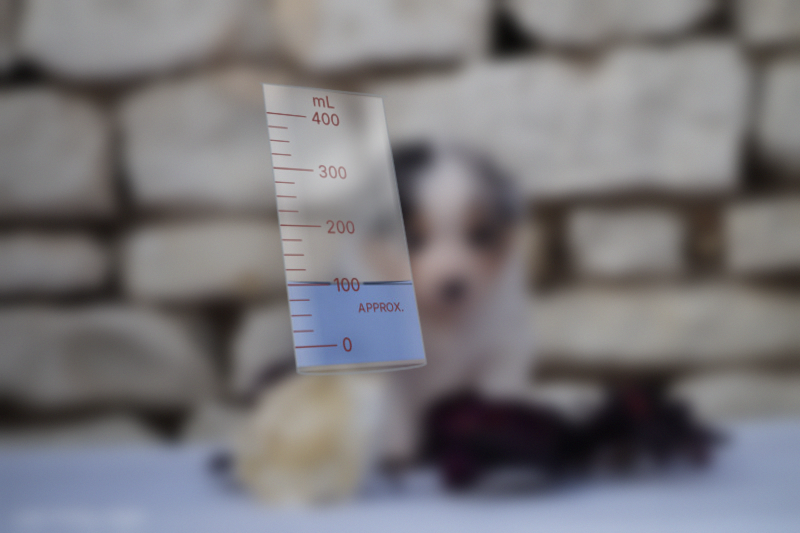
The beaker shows 100 mL
